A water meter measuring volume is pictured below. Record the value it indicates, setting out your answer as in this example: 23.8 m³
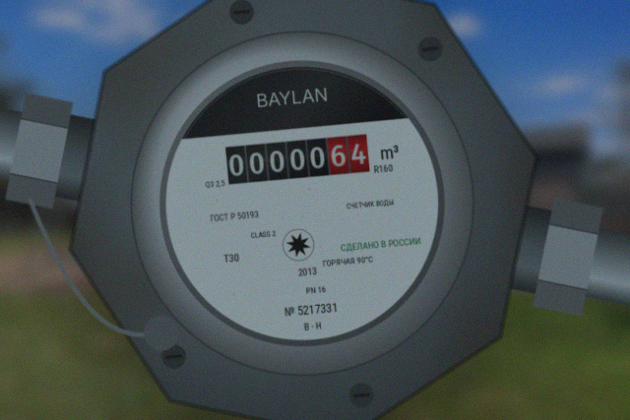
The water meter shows 0.64 m³
